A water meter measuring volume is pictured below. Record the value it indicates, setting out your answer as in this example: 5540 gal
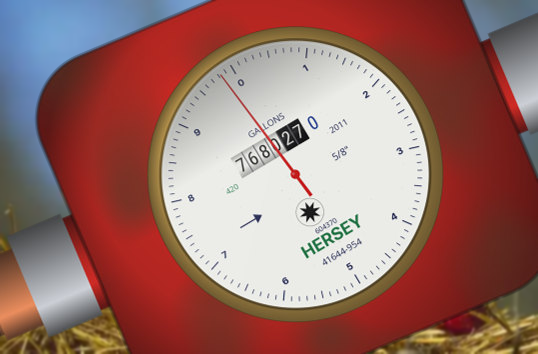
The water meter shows 7680269.8 gal
